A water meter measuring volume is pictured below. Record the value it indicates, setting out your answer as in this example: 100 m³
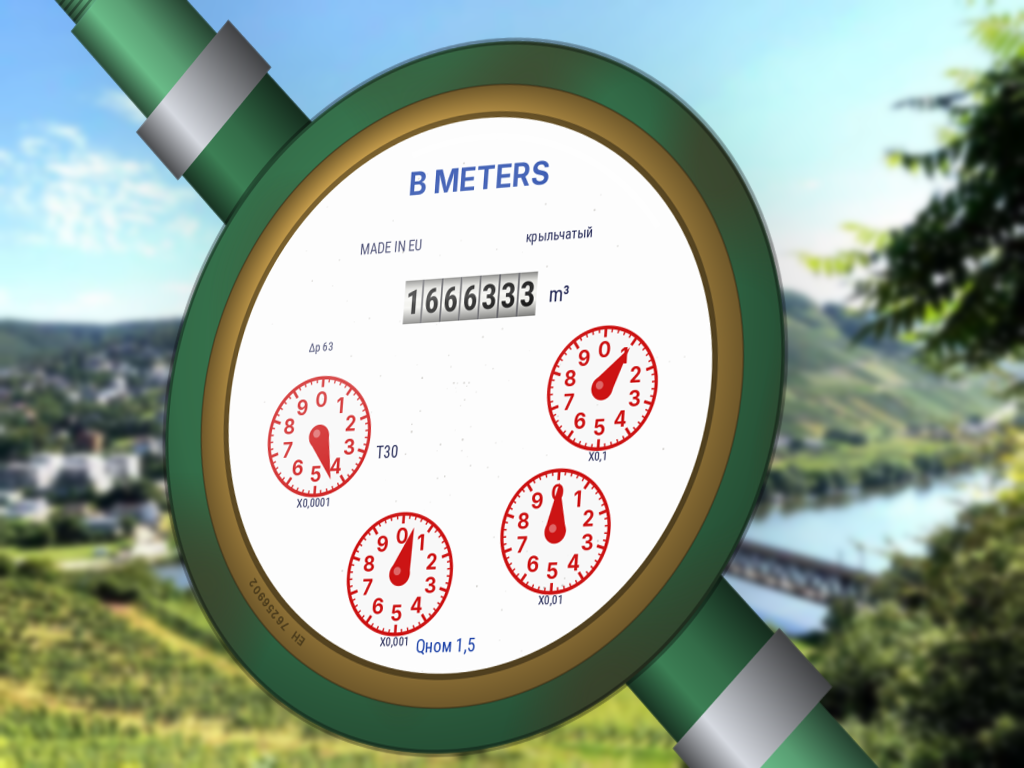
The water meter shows 1666333.1004 m³
